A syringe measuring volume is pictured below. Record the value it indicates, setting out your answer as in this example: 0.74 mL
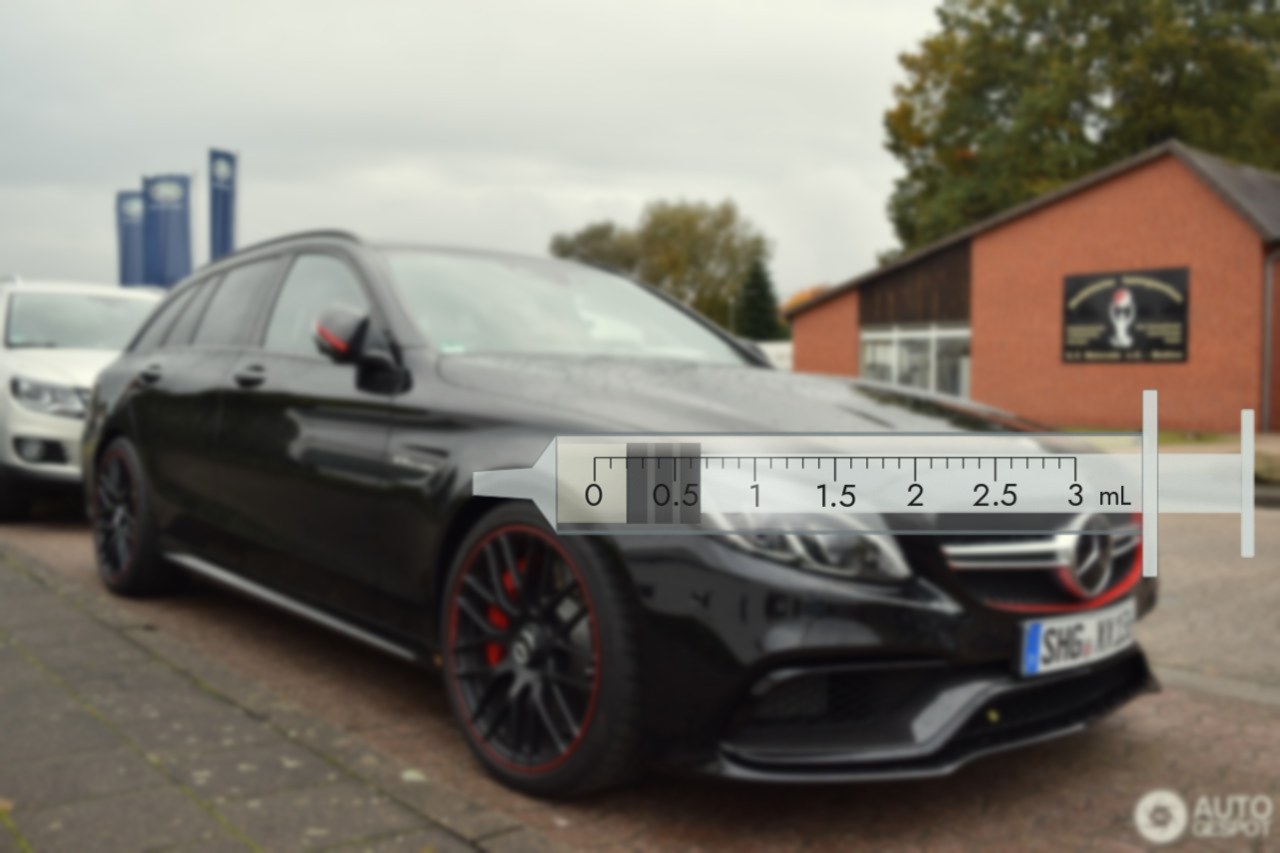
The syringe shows 0.2 mL
